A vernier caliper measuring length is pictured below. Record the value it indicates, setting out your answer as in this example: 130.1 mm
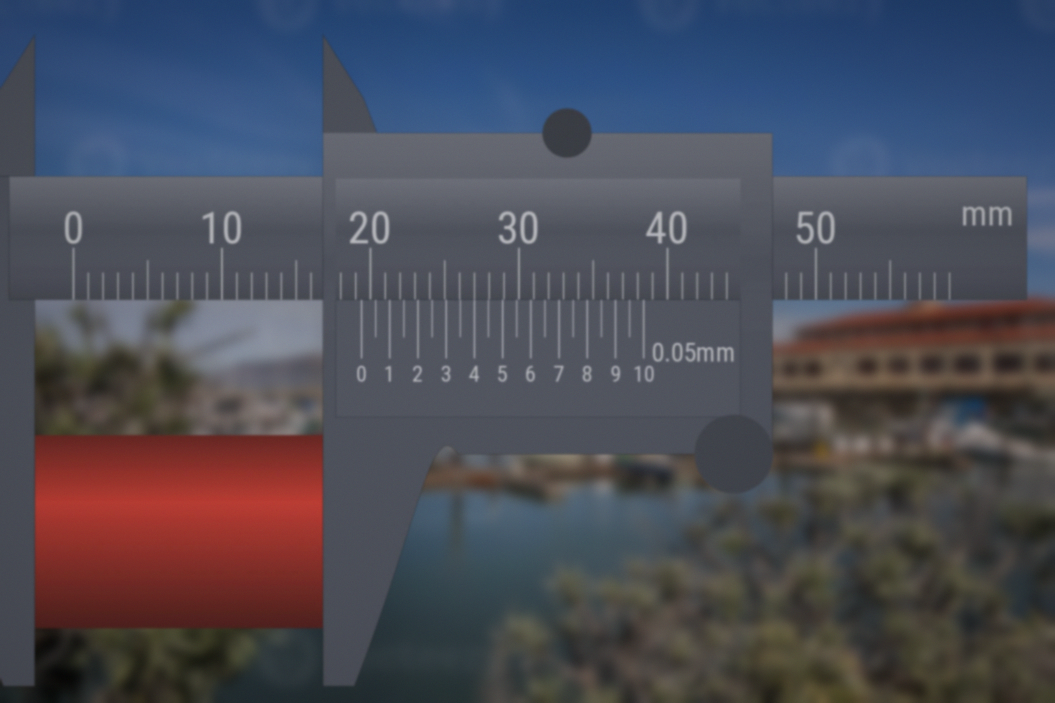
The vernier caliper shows 19.4 mm
